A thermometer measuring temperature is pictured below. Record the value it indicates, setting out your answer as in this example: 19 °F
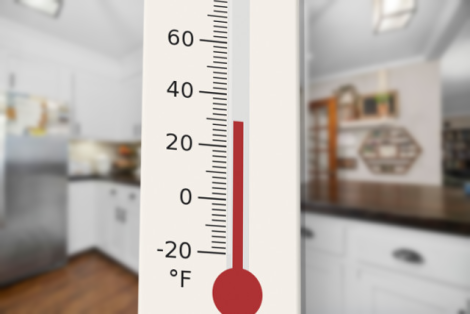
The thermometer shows 30 °F
